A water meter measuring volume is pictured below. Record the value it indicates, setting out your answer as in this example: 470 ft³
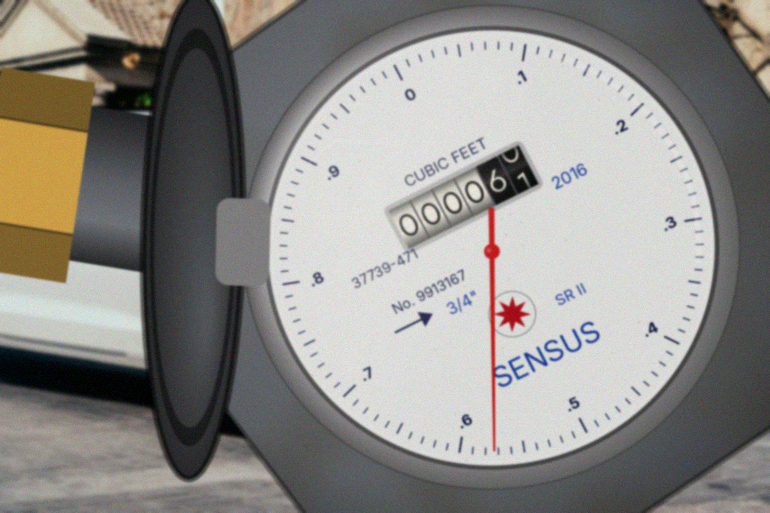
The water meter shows 60.57 ft³
